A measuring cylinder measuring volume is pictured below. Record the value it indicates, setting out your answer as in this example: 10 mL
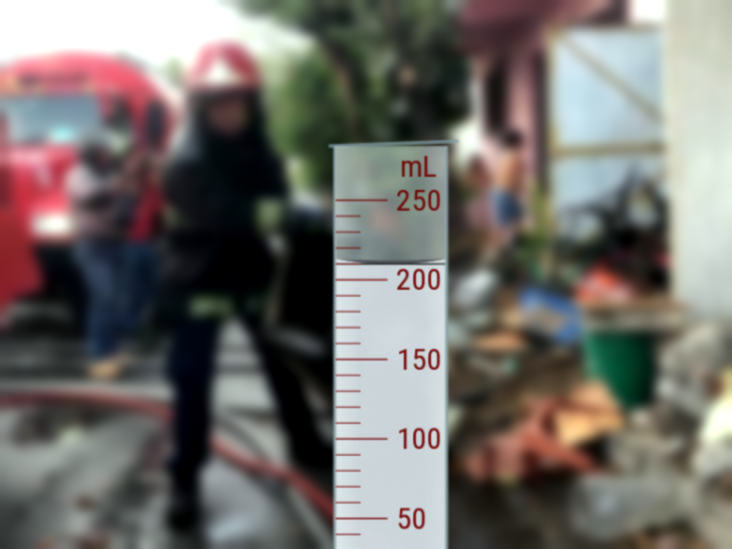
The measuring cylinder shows 210 mL
